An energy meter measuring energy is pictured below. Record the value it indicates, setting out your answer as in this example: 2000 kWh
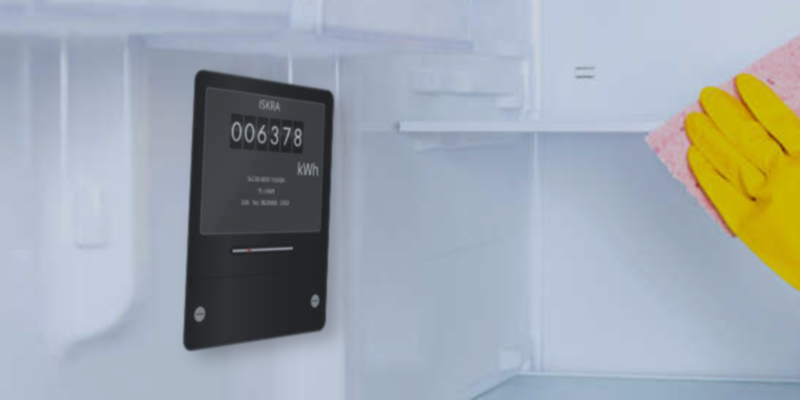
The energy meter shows 6378 kWh
